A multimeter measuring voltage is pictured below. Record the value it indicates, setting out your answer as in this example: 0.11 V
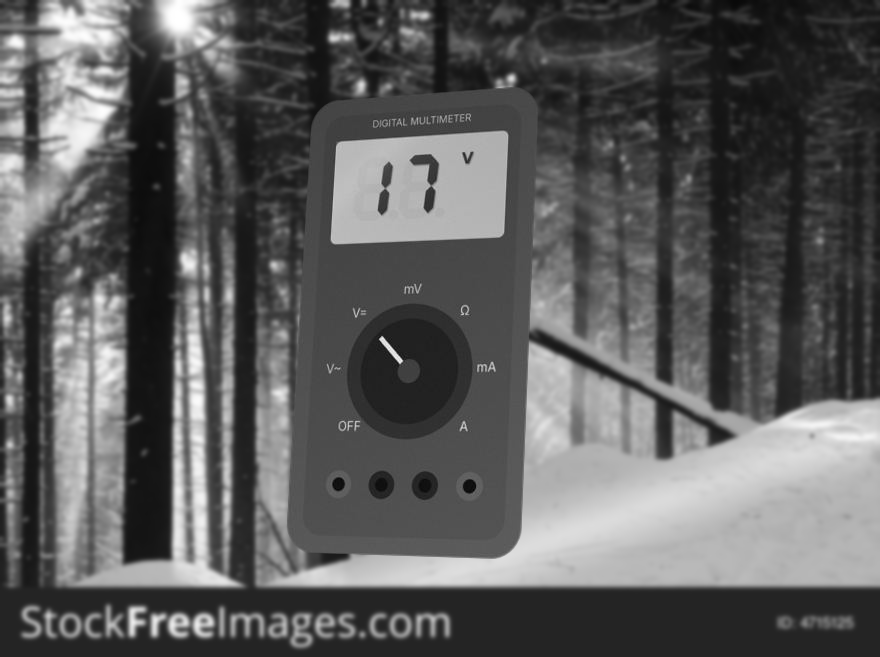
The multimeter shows 17 V
